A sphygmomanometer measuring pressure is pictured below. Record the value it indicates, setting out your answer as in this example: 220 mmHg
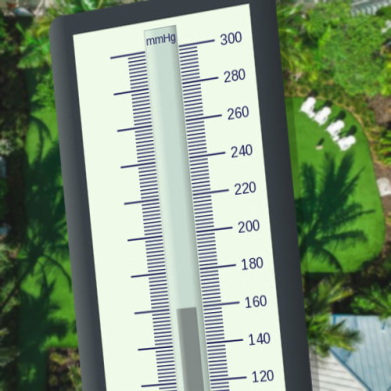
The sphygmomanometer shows 160 mmHg
